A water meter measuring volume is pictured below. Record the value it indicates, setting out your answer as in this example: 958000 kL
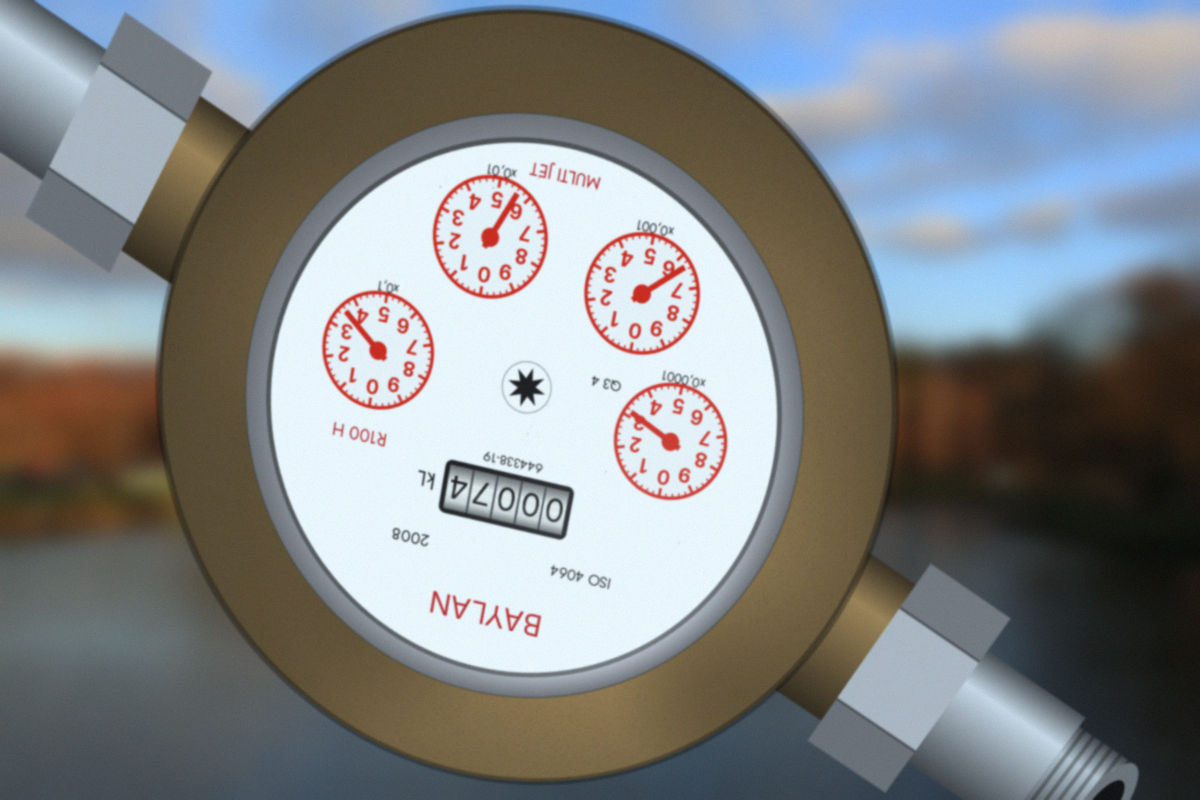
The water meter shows 74.3563 kL
